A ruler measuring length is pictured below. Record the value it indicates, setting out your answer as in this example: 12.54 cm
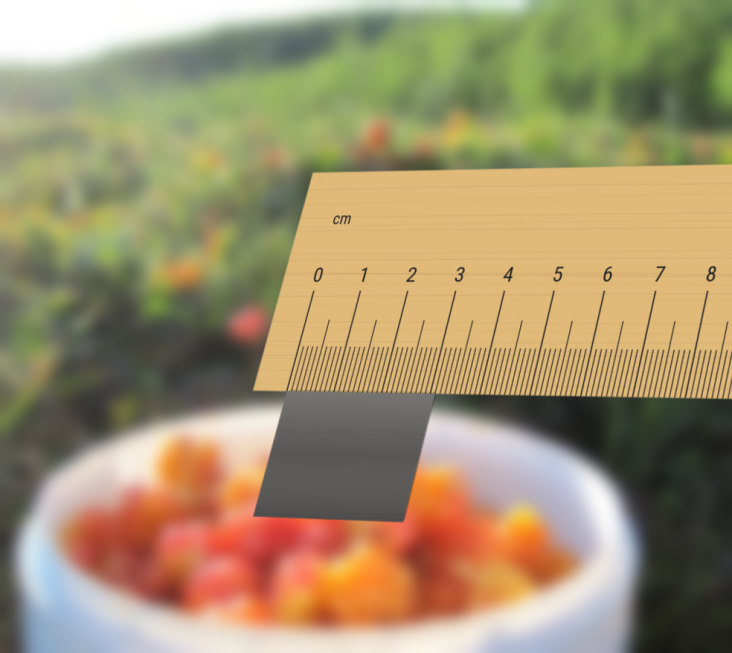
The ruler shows 3.1 cm
